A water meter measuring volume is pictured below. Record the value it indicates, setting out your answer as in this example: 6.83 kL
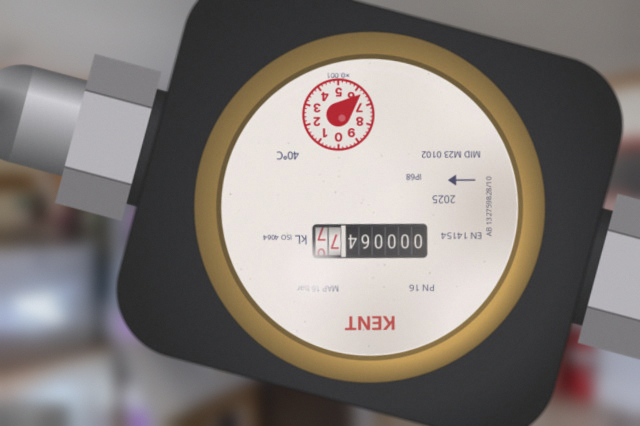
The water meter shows 64.766 kL
